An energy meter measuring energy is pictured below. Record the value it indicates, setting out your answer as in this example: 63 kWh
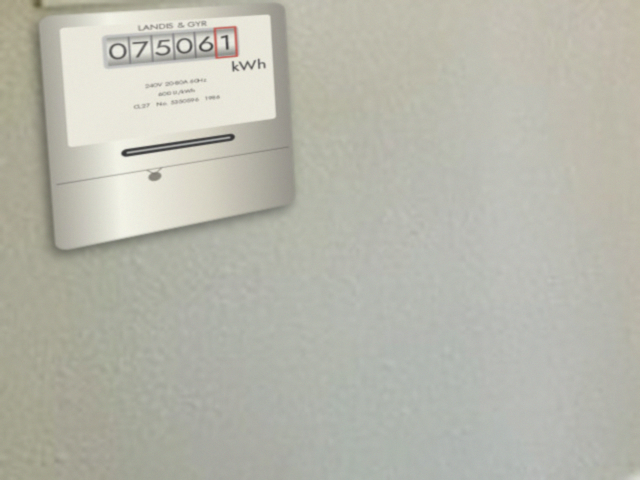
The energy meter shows 7506.1 kWh
